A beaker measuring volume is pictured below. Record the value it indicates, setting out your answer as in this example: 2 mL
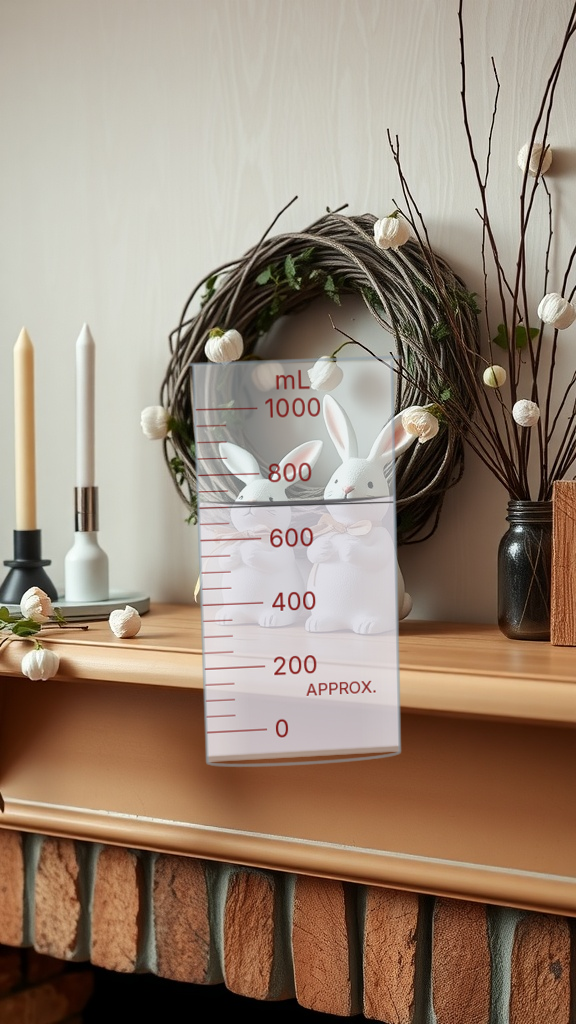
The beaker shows 700 mL
